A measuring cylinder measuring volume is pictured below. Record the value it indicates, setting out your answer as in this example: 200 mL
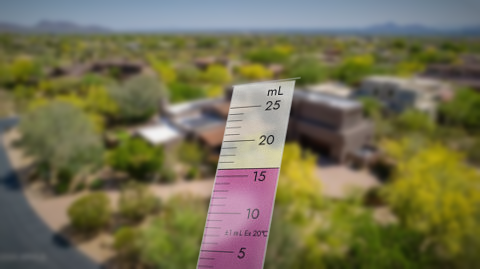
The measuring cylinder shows 16 mL
